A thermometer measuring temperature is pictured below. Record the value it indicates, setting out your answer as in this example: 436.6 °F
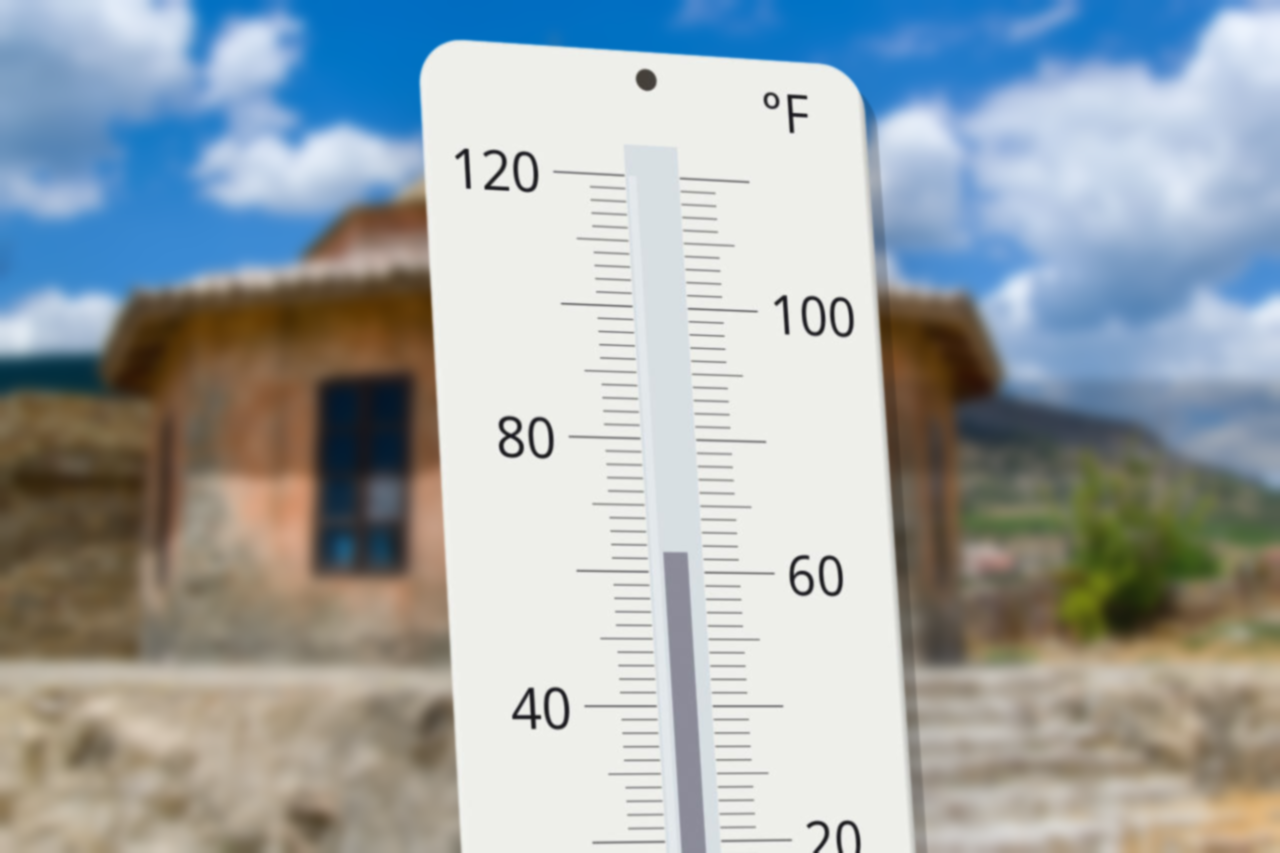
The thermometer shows 63 °F
